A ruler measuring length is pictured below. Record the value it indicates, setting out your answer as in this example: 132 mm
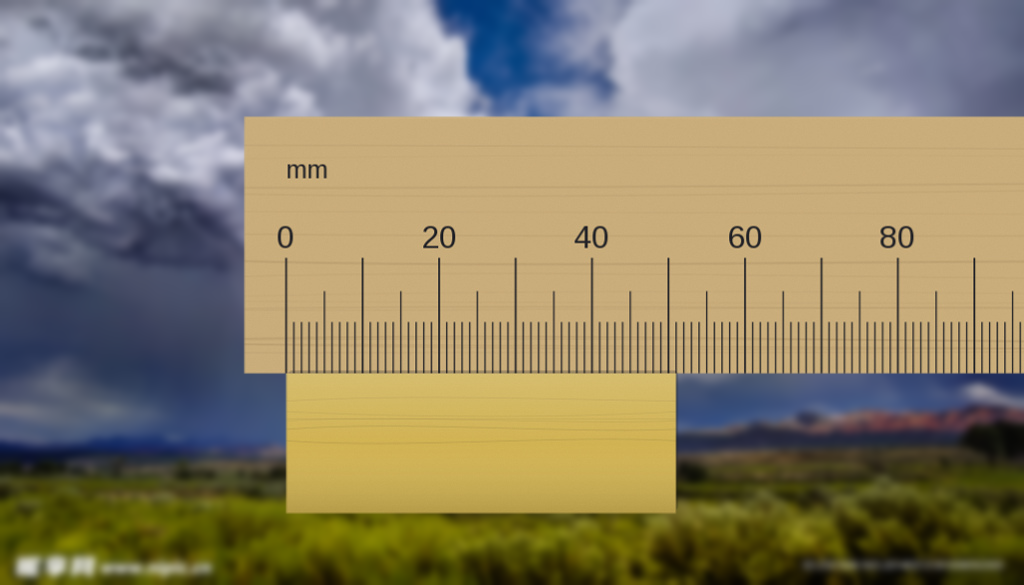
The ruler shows 51 mm
